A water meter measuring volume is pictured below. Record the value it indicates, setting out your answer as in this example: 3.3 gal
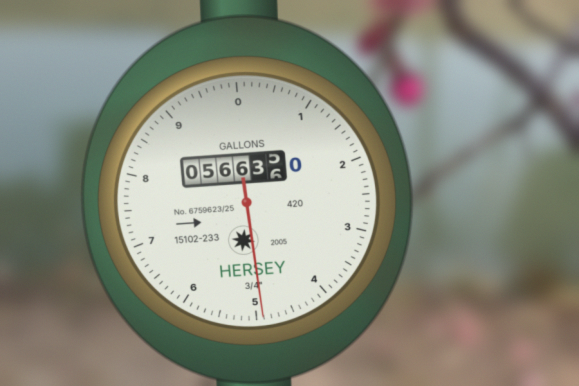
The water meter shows 566354.9 gal
